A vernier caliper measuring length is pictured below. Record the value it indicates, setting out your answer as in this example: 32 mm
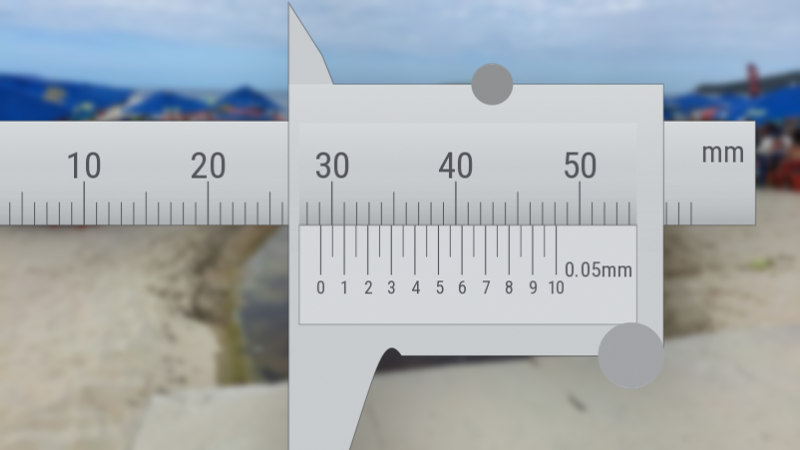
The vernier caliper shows 29.1 mm
